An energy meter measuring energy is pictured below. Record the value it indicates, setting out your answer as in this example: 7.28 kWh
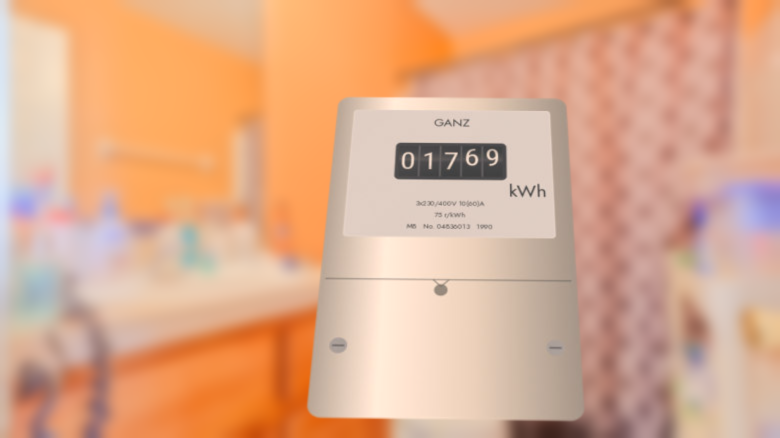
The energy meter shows 1769 kWh
